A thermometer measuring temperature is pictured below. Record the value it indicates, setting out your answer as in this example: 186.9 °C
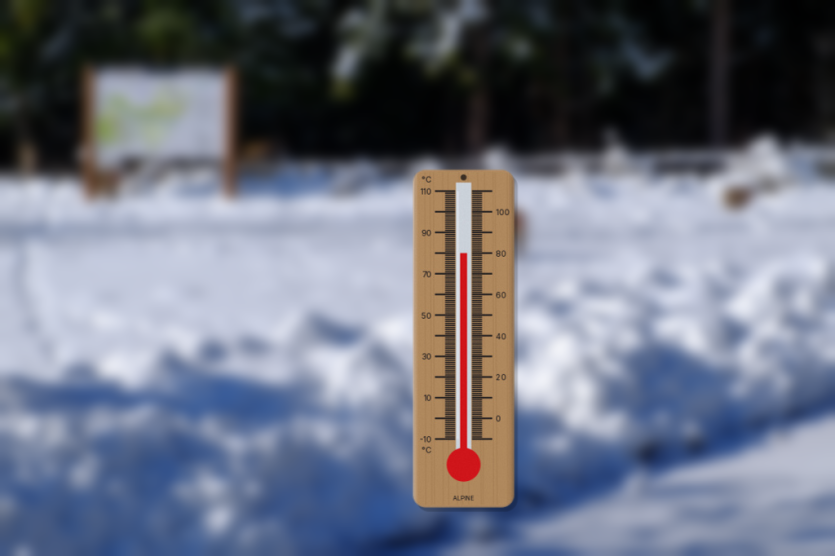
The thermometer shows 80 °C
